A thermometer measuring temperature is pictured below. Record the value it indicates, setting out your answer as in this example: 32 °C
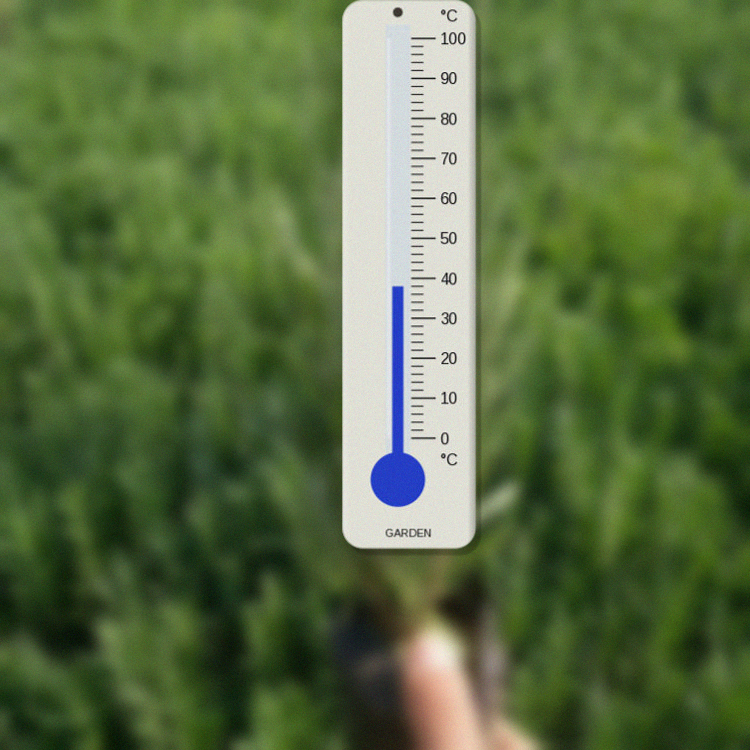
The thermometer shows 38 °C
